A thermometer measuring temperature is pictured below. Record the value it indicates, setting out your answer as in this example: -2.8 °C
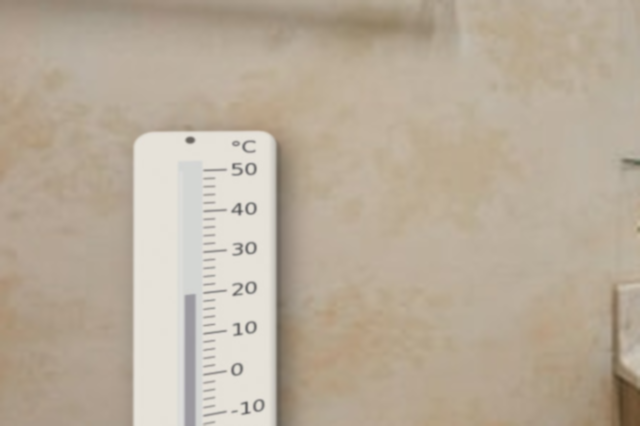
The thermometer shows 20 °C
